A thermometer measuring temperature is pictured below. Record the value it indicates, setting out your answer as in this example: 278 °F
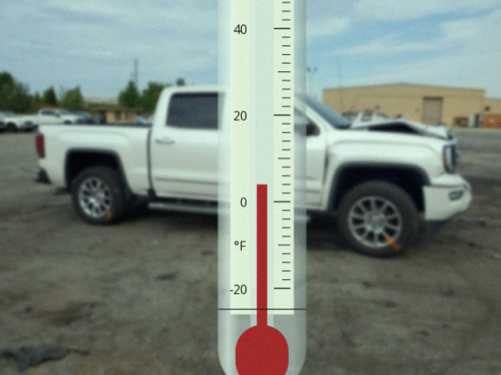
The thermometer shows 4 °F
